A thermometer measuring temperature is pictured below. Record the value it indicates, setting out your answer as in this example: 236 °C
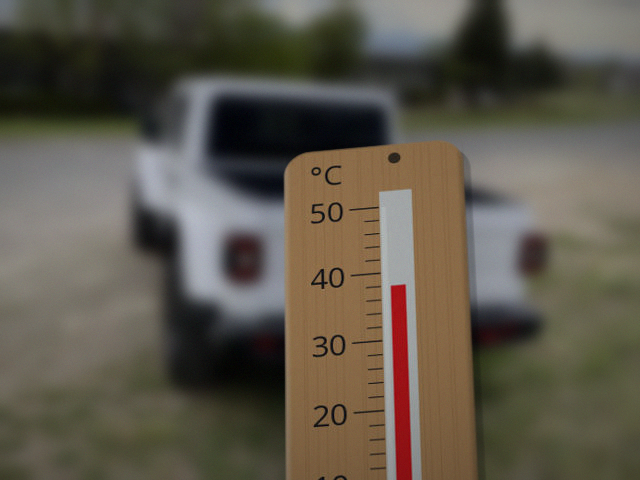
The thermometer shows 38 °C
